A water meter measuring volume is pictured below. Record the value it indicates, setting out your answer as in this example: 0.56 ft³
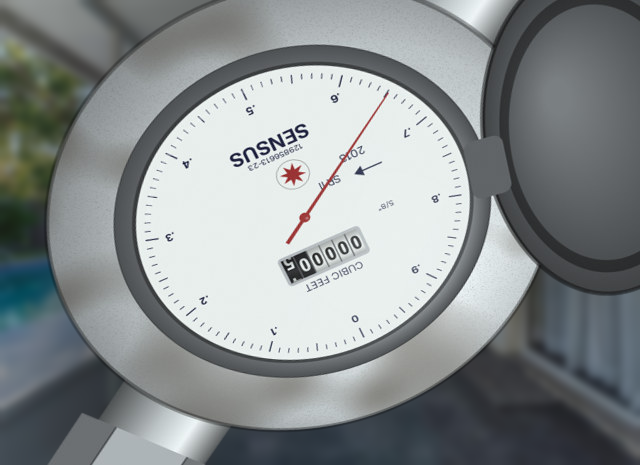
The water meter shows 4.65 ft³
